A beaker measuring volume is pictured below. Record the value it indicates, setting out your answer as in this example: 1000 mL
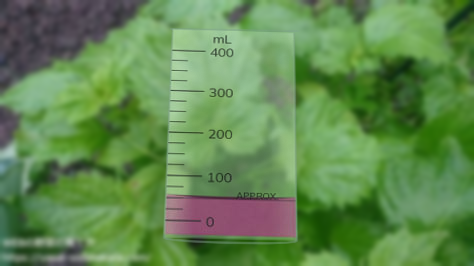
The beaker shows 50 mL
